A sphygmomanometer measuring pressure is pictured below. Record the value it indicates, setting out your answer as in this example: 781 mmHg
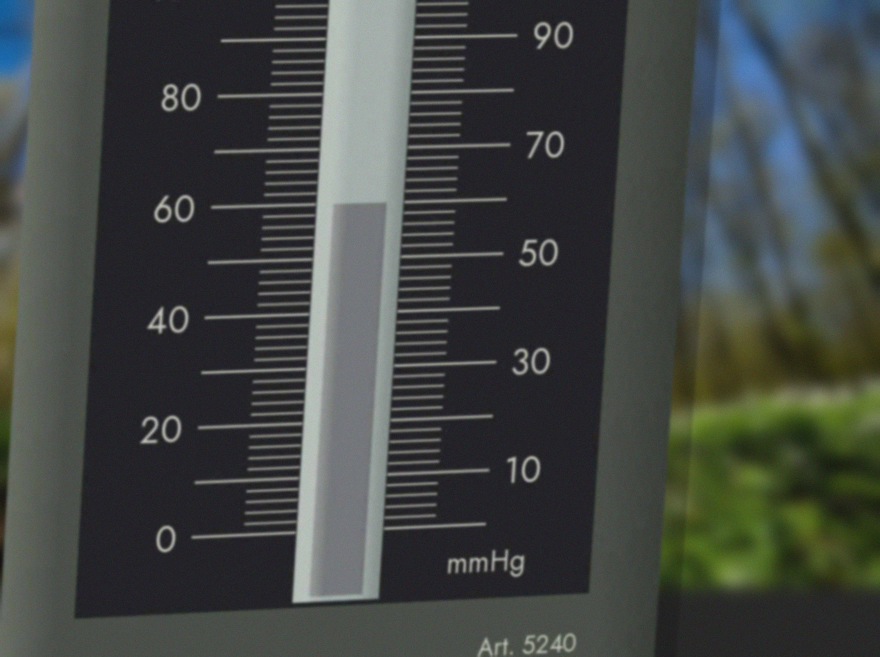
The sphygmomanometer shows 60 mmHg
